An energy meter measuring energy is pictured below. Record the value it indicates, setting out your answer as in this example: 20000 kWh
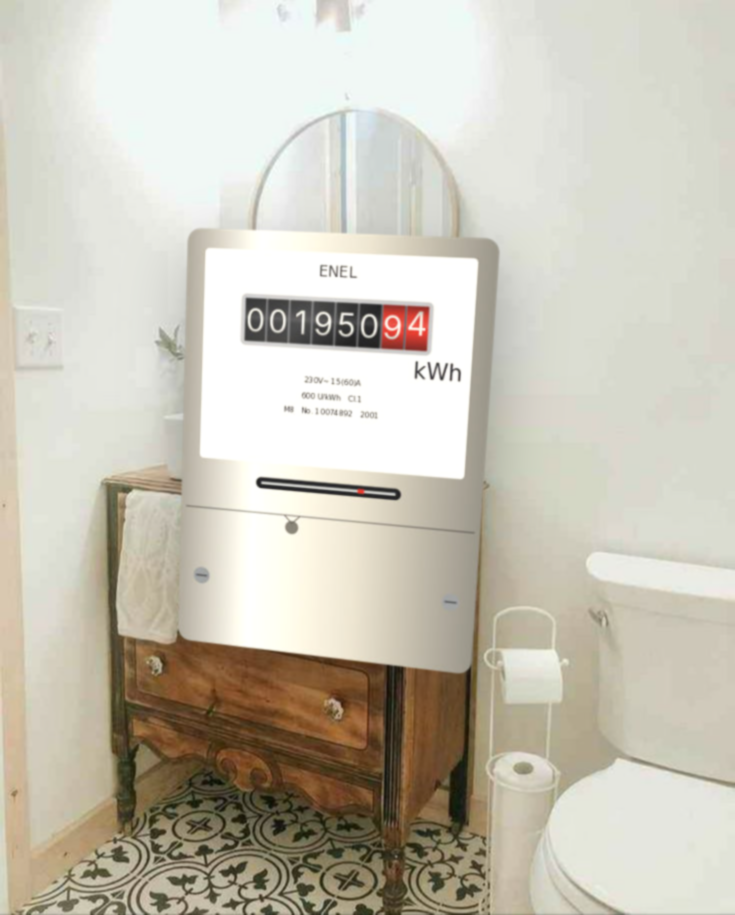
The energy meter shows 1950.94 kWh
